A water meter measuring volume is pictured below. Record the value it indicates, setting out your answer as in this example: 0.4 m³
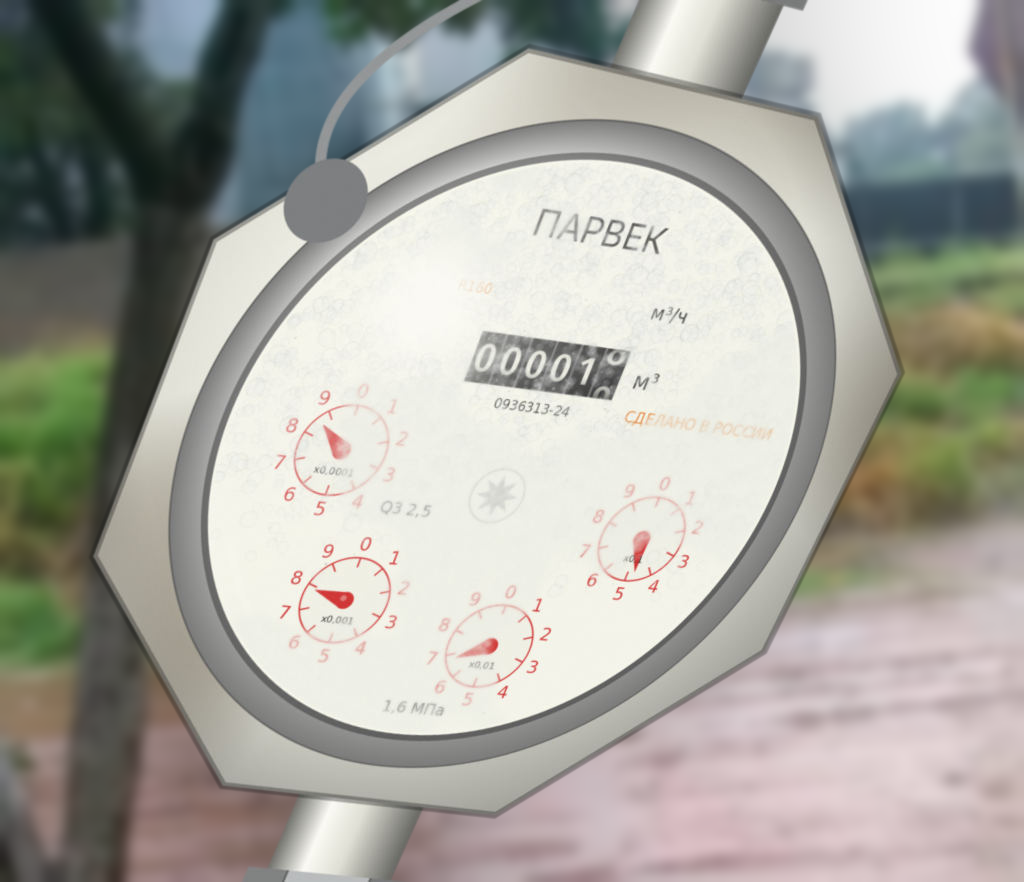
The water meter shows 18.4678 m³
